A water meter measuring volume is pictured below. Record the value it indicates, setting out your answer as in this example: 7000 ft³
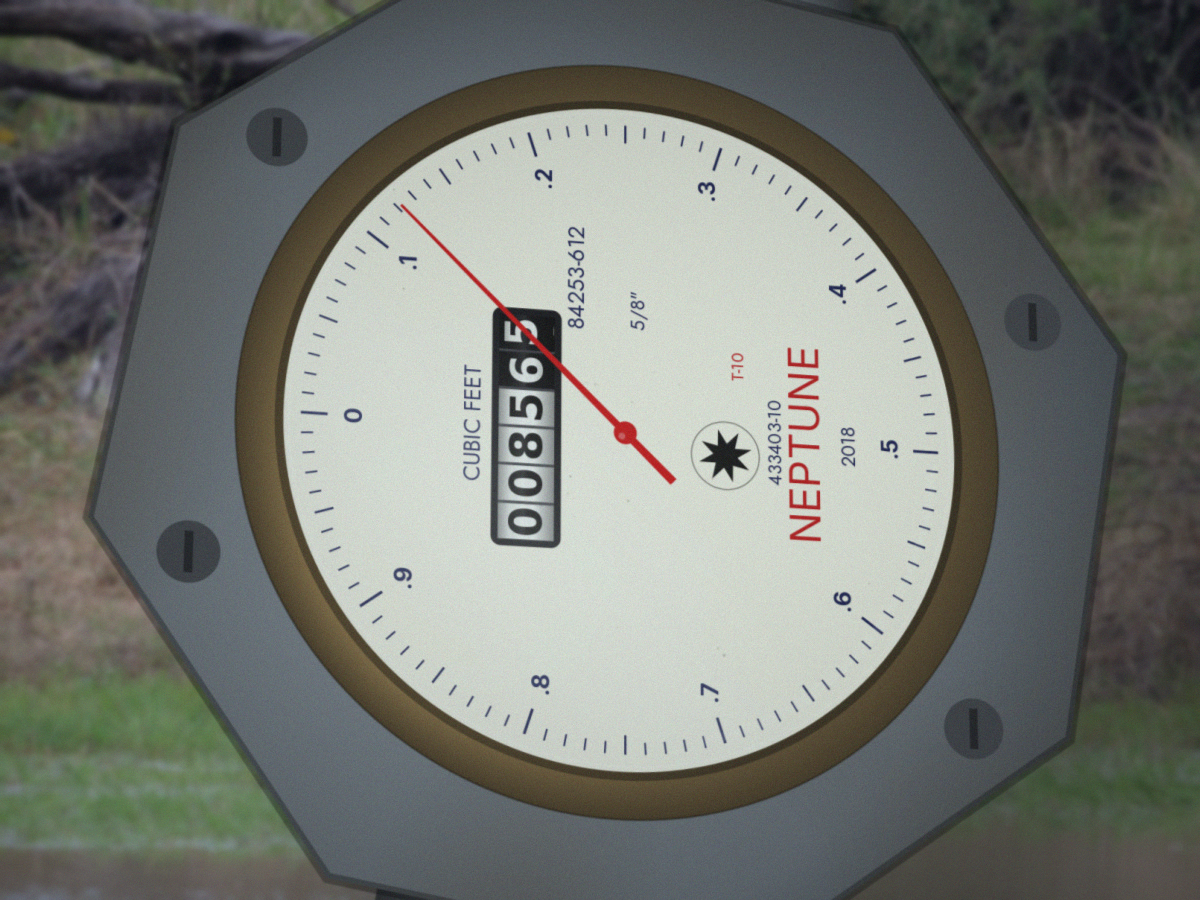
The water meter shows 8565.12 ft³
